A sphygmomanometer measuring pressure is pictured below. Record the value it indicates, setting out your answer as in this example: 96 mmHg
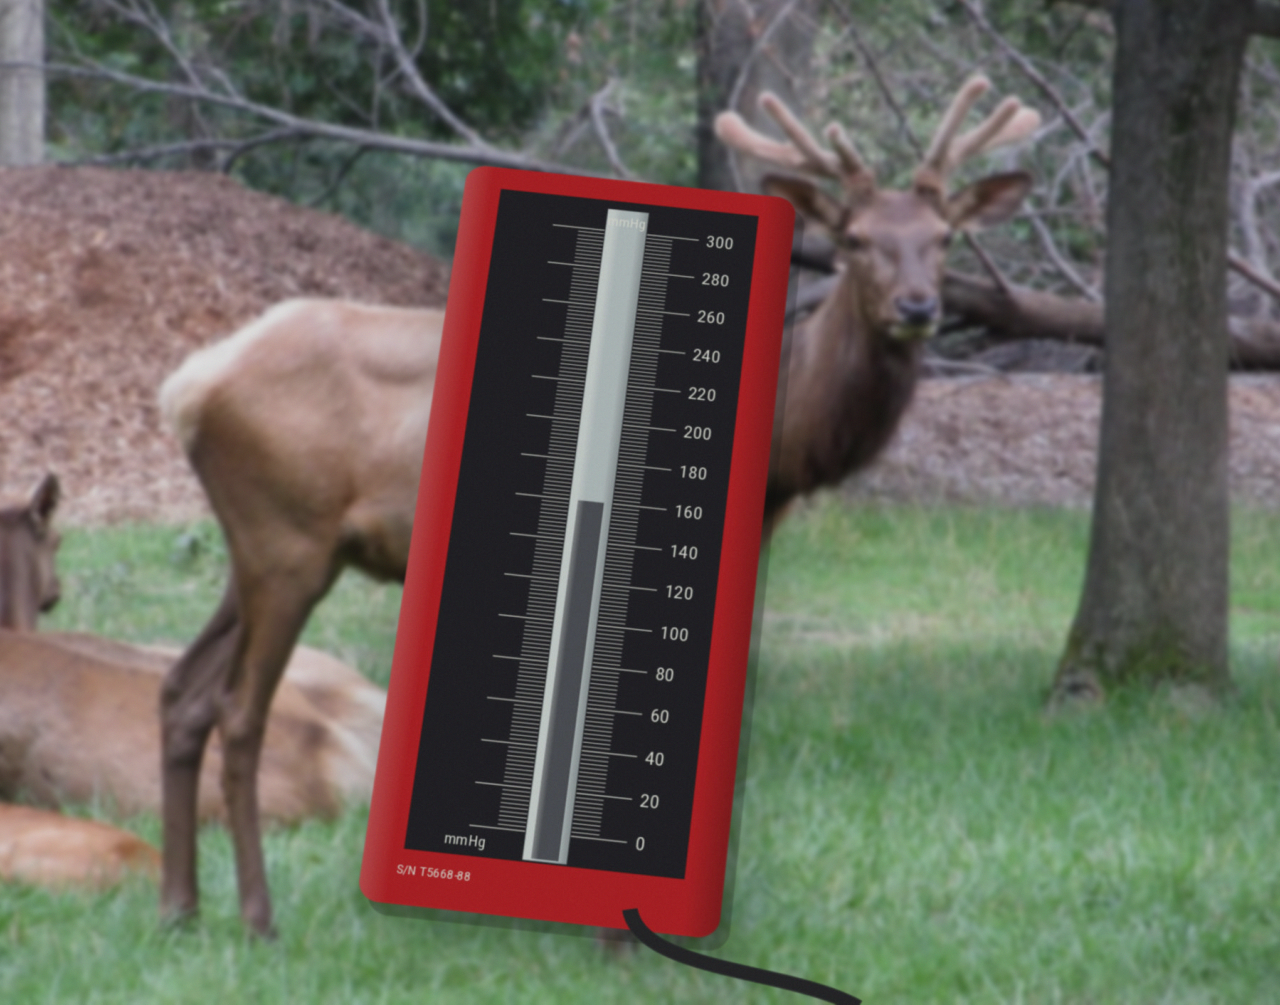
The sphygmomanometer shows 160 mmHg
